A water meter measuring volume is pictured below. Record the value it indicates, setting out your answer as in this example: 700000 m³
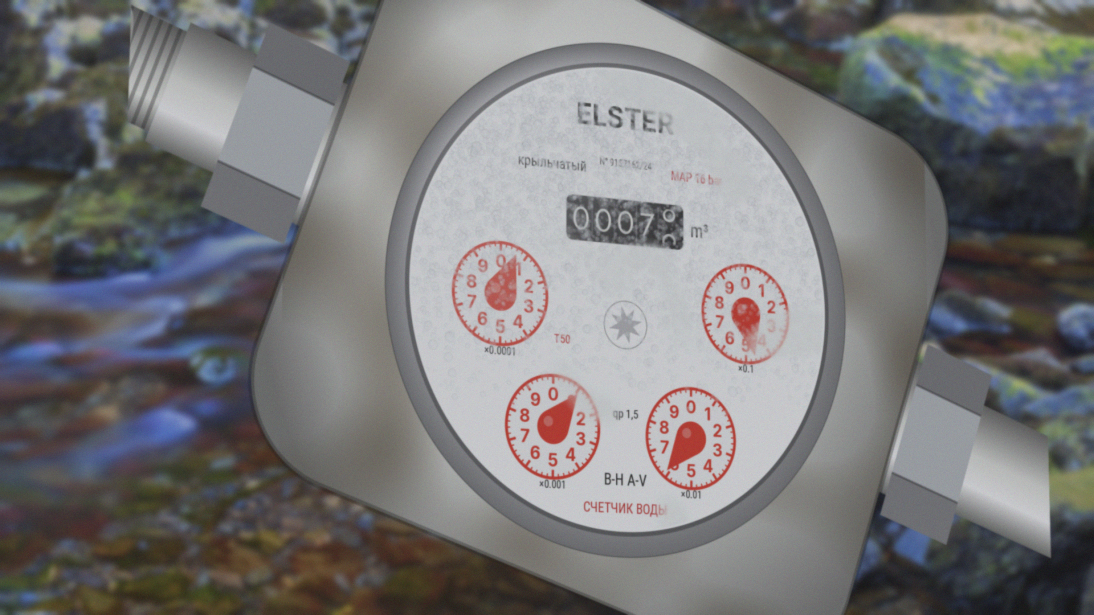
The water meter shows 78.4610 m³
